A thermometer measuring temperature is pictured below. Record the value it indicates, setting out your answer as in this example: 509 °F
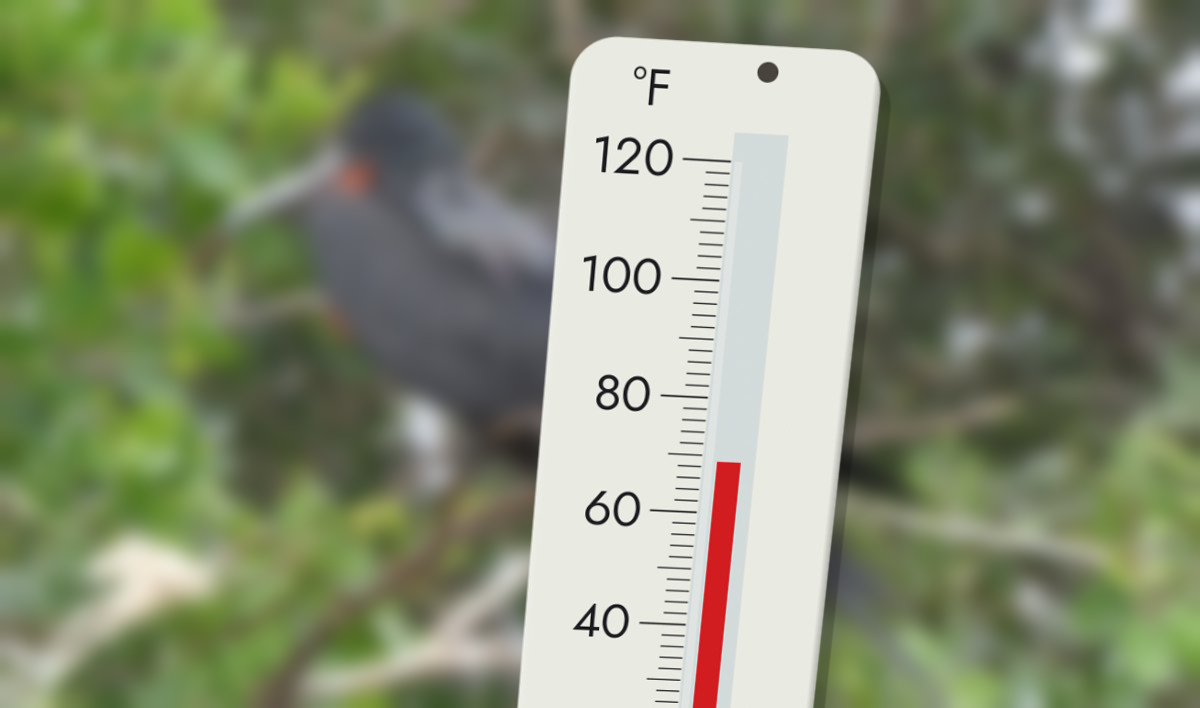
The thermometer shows 69 °F
